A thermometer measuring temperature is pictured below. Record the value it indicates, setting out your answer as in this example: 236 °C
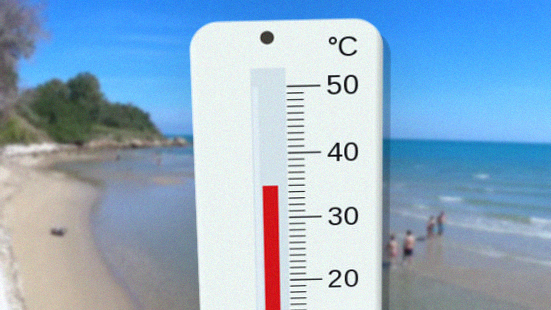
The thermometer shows 35 °C
